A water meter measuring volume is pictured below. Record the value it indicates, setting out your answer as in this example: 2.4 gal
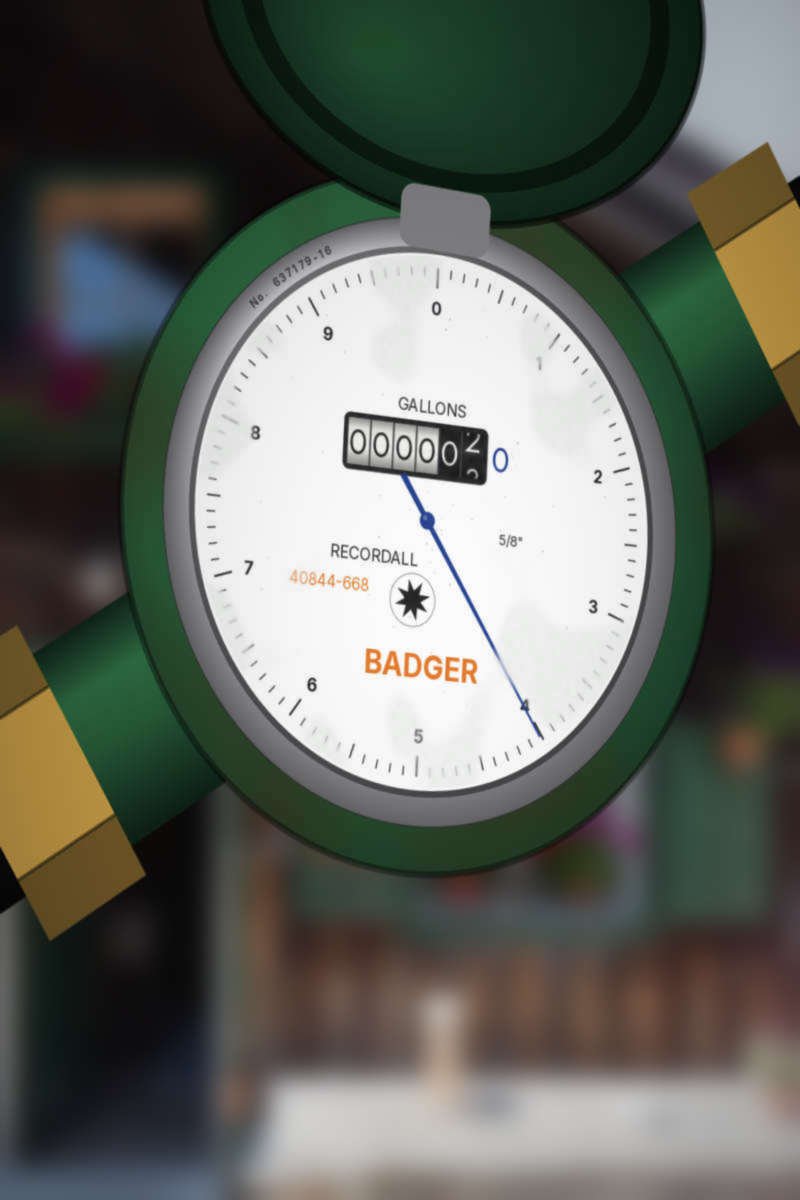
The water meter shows 24.0 gal
